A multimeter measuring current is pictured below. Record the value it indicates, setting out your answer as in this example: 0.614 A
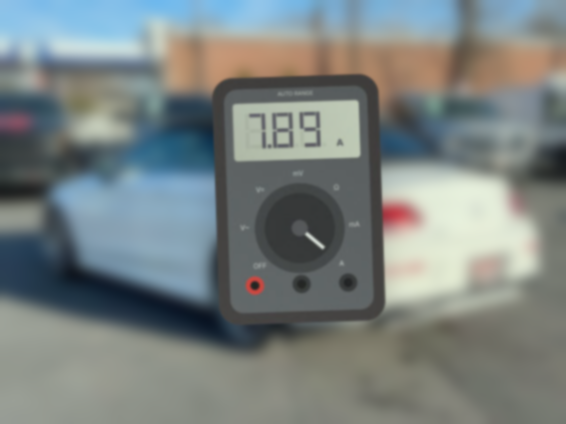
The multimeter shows 7.89 A
